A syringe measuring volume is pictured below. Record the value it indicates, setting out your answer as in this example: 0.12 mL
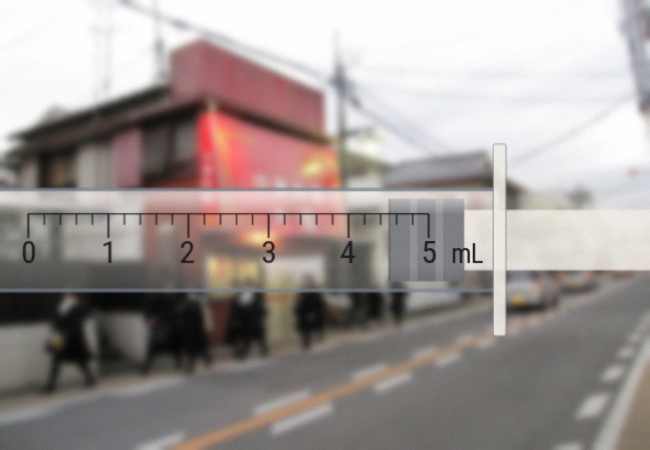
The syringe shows 4.5 mL
